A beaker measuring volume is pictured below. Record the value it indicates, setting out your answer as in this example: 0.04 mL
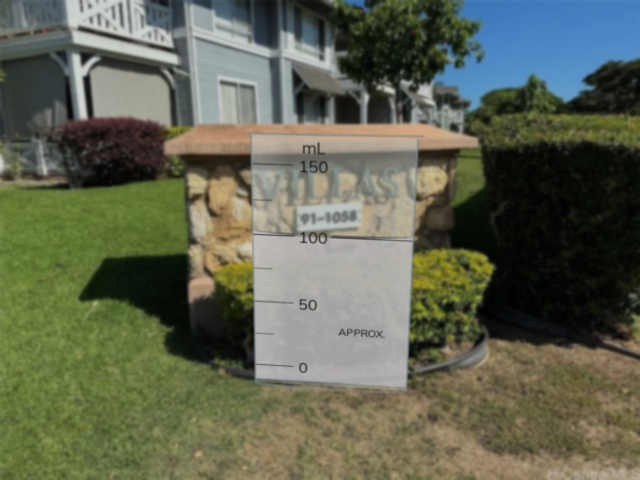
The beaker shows 100 mL
